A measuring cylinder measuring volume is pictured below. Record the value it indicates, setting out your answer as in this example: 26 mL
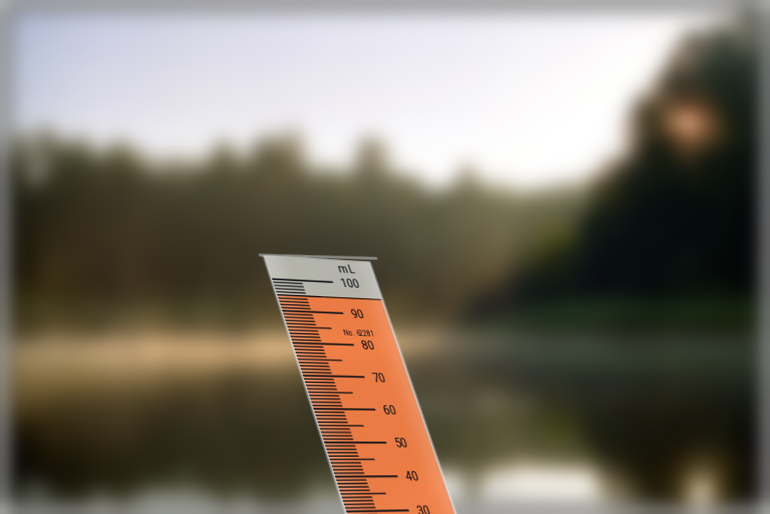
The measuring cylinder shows 95 mL
